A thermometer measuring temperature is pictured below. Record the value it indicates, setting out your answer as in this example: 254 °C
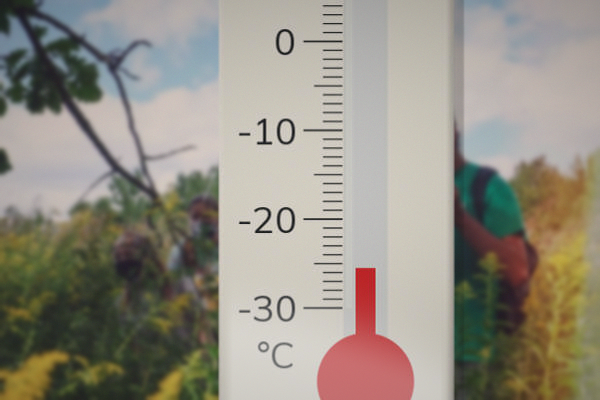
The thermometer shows -25.5 °C
